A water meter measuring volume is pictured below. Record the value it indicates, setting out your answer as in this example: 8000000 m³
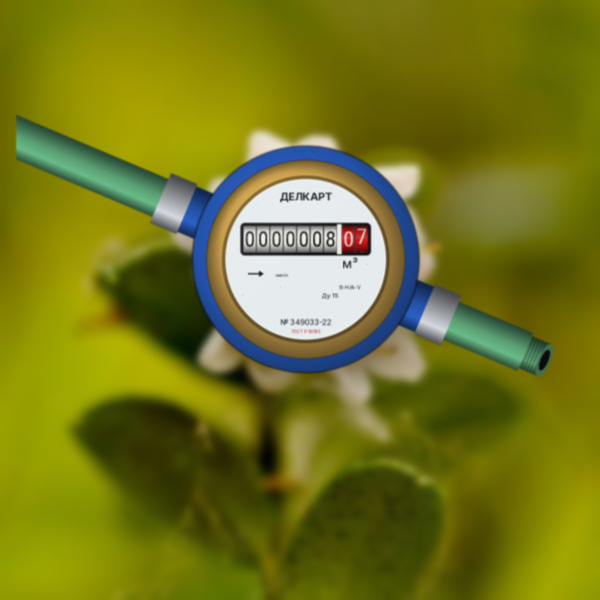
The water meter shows 8.07 m³
